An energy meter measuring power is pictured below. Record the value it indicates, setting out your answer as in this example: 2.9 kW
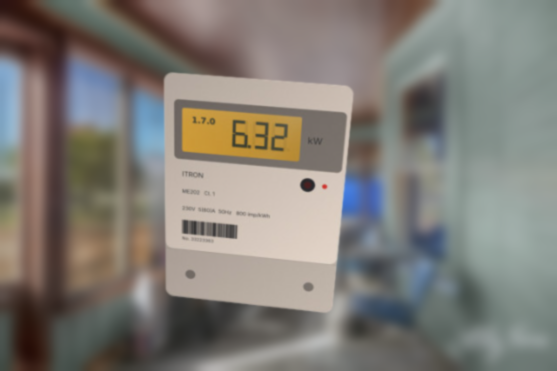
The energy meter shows 6.32 kW
